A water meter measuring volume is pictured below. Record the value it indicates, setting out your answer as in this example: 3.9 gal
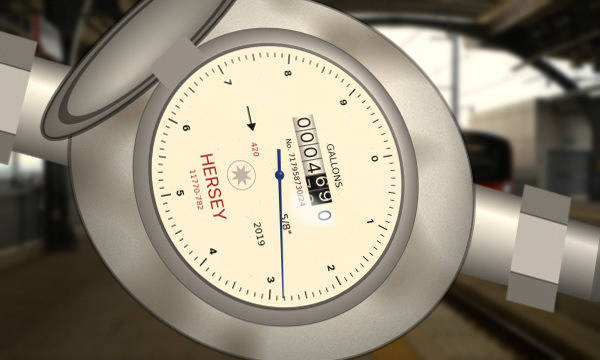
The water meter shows 4692.8 gal
